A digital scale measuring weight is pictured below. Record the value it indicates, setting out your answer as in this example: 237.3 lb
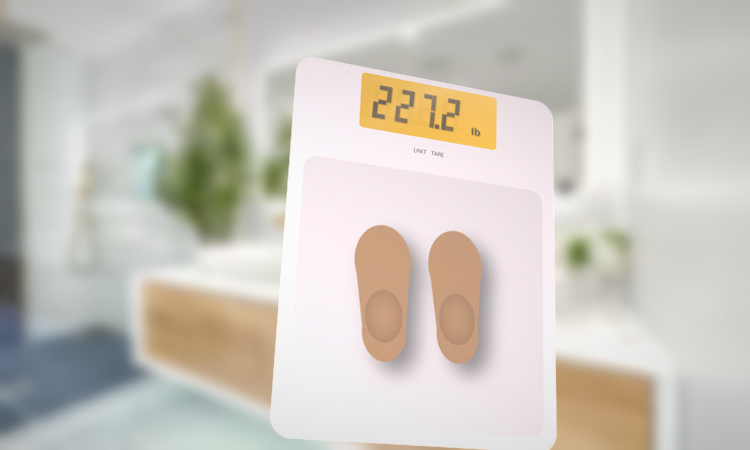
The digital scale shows 227.2 lb
